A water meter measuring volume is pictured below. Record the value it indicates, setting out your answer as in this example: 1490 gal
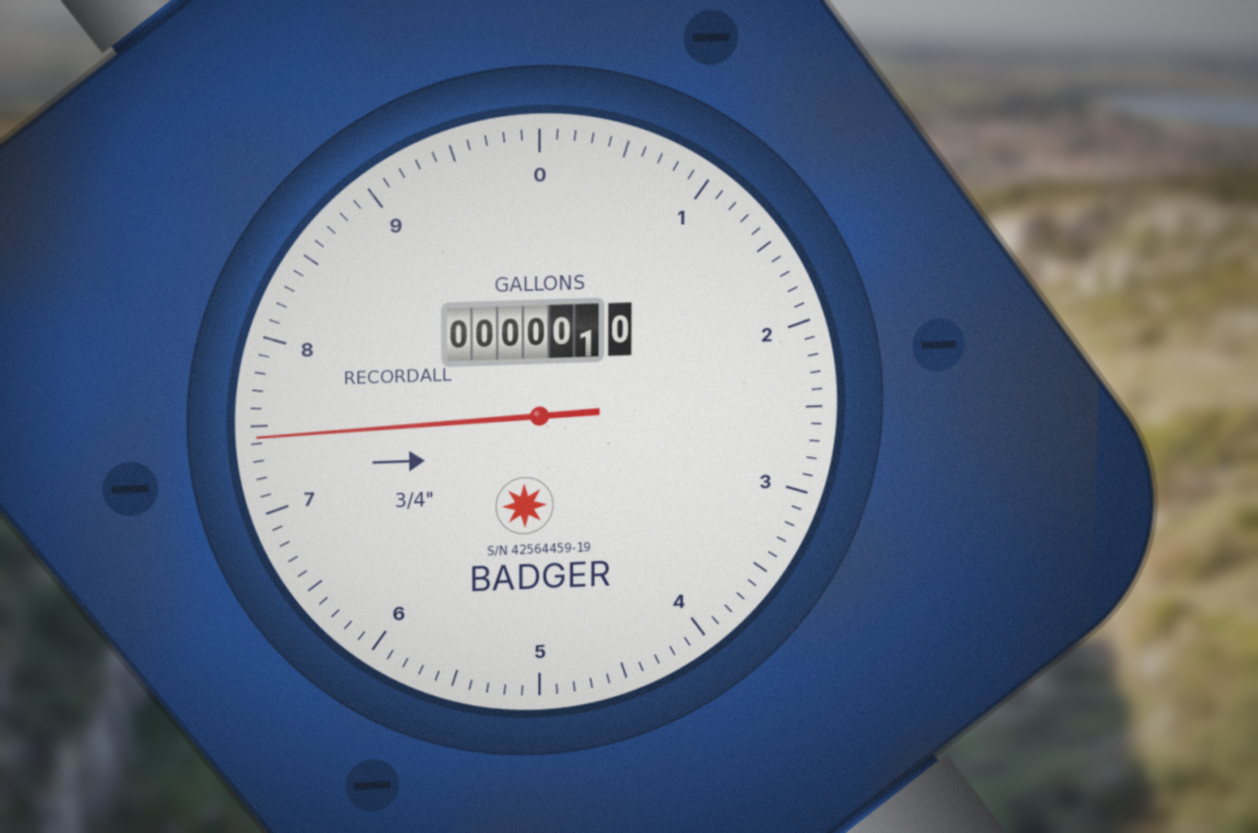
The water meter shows 7.4 gal
